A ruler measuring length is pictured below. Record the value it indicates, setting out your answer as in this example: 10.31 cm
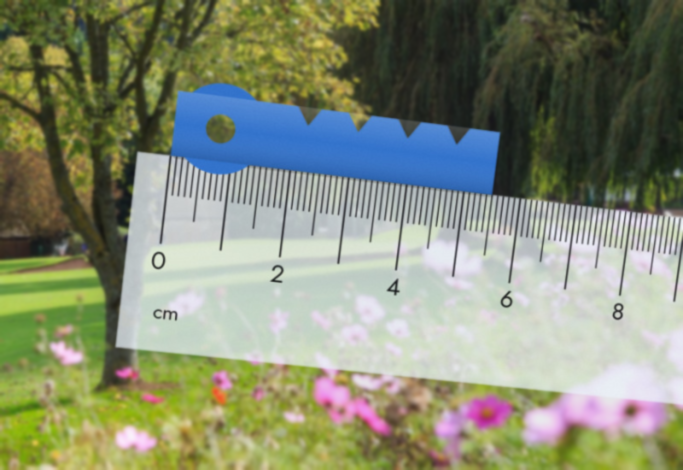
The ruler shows 5.5 cm
